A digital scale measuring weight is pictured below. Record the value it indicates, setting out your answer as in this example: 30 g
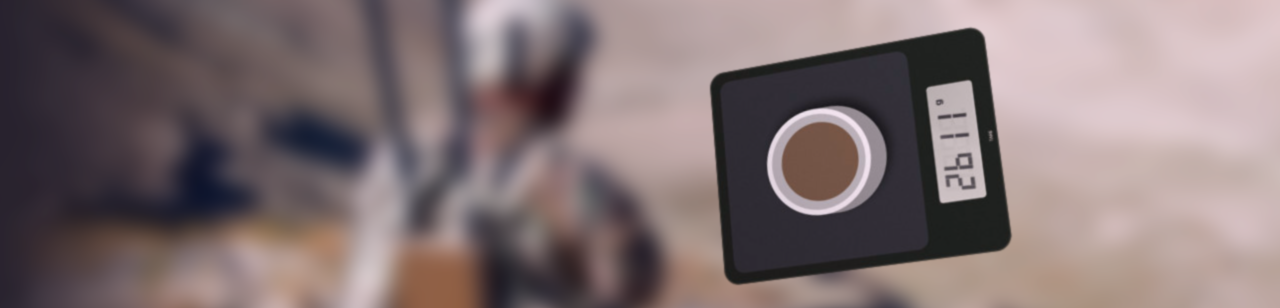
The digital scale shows 2611 g
